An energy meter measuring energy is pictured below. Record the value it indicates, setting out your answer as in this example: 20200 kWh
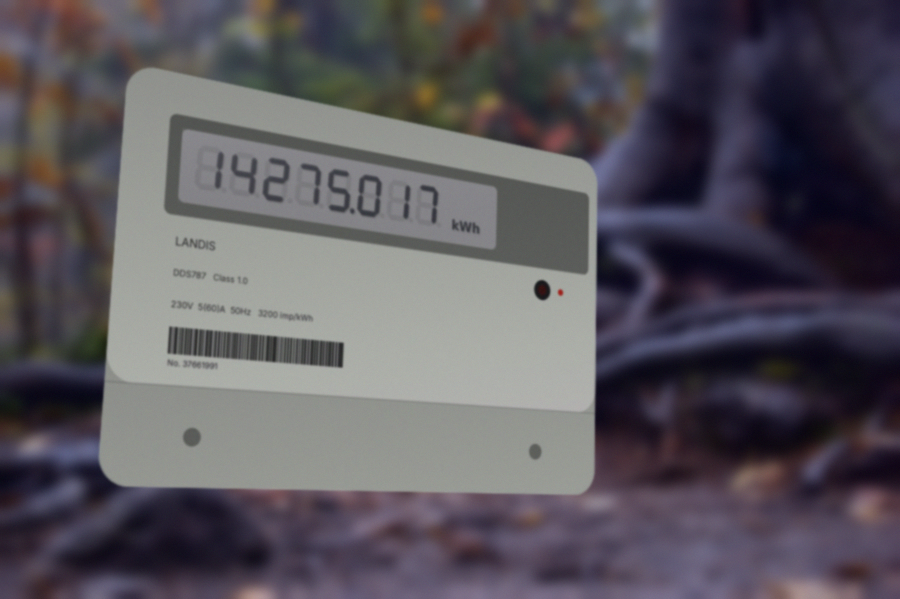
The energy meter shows 14275.017 kWh
